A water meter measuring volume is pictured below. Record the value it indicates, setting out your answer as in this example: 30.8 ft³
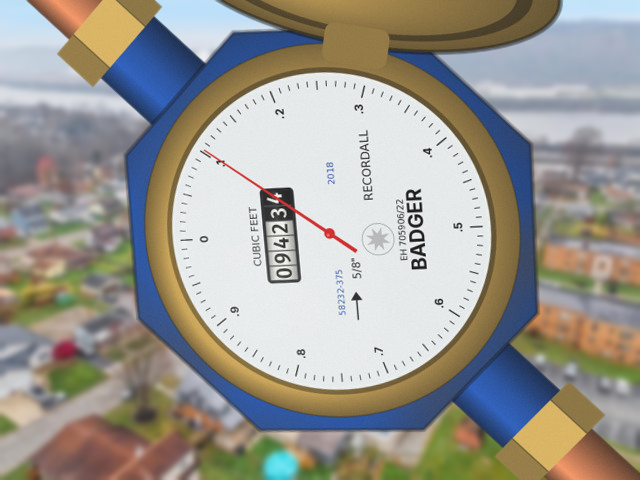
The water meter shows 94234.10 ft³
